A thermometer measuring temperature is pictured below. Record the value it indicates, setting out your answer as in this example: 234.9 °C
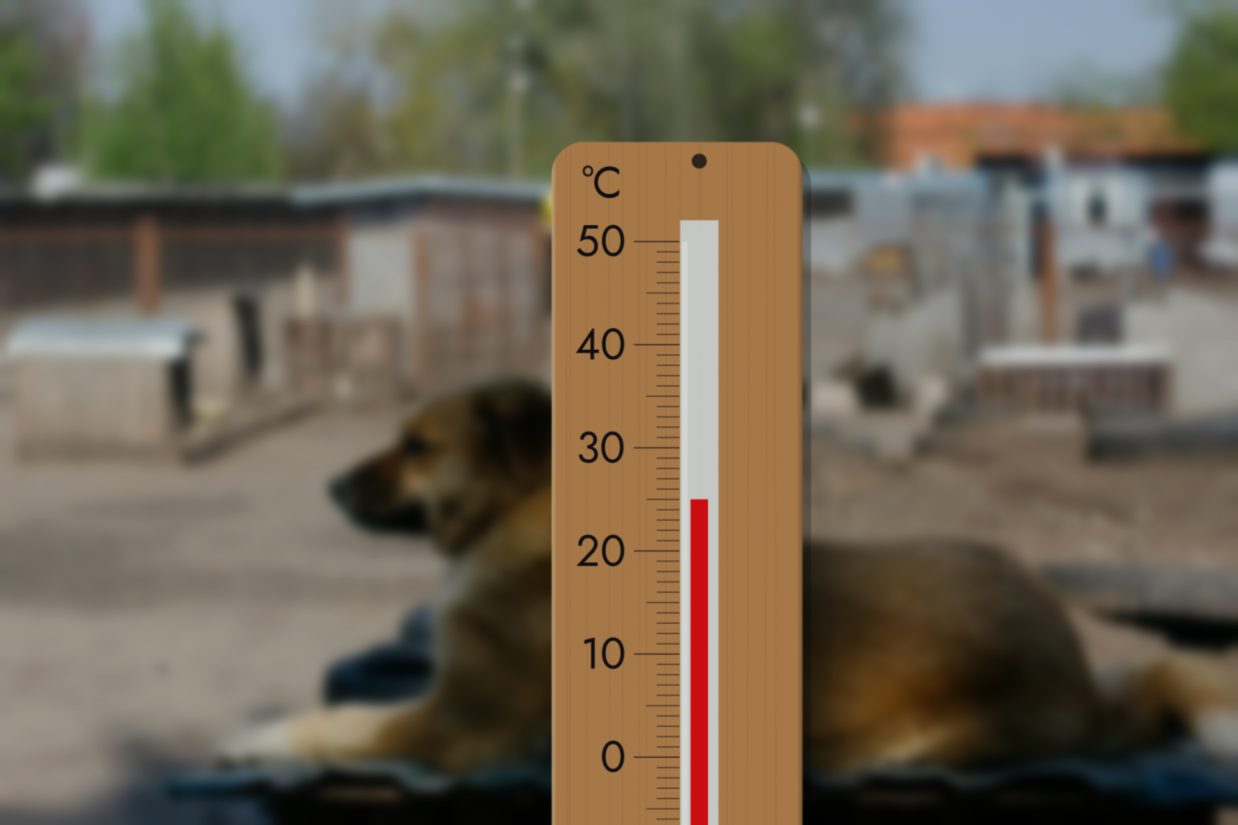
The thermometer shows 25 °C
